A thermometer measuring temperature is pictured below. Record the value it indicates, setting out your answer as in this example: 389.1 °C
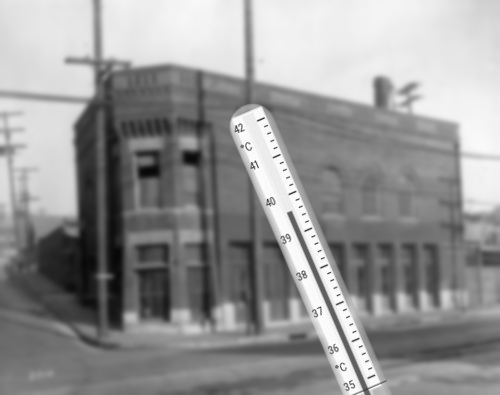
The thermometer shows 39.6 °C
